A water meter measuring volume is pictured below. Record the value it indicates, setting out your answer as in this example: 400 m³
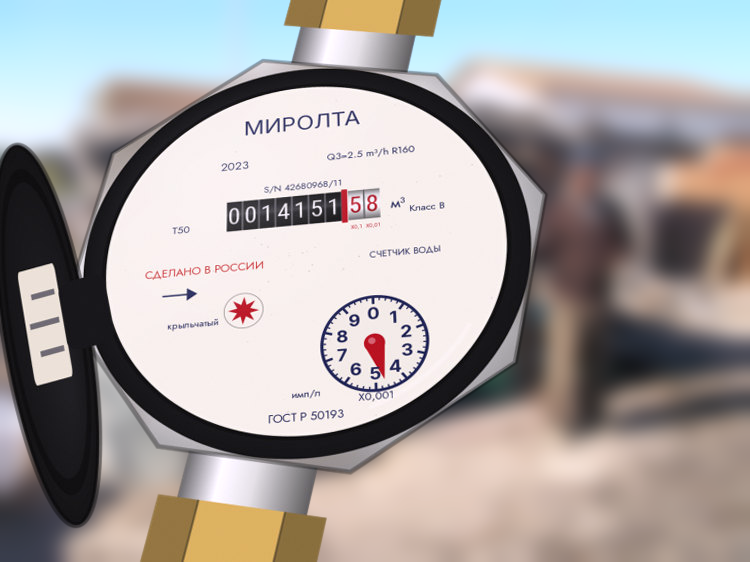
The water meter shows 14151.584 m³
